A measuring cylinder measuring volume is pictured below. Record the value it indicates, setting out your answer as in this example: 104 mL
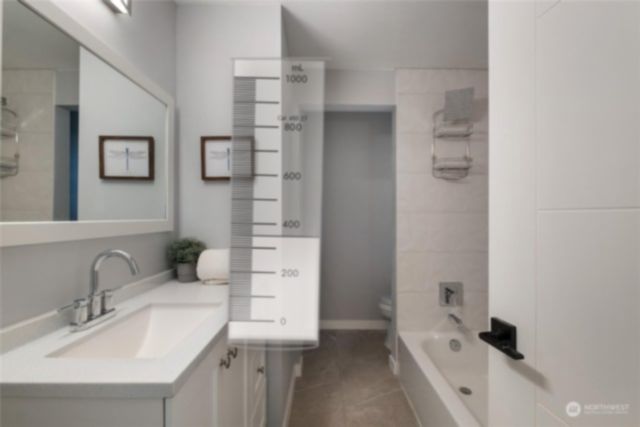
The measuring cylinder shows 350 mL
